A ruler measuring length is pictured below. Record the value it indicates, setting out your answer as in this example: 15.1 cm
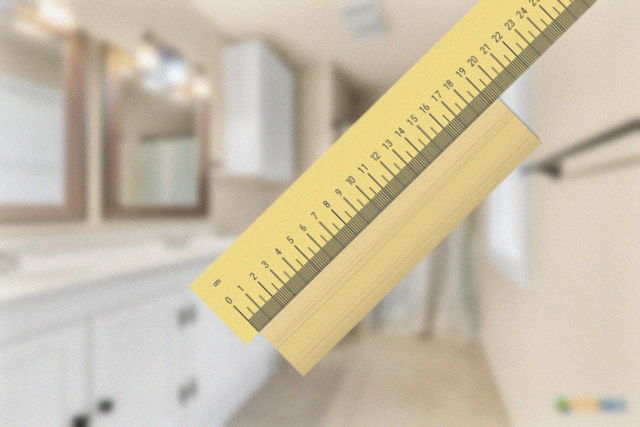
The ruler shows 19.5 cm
